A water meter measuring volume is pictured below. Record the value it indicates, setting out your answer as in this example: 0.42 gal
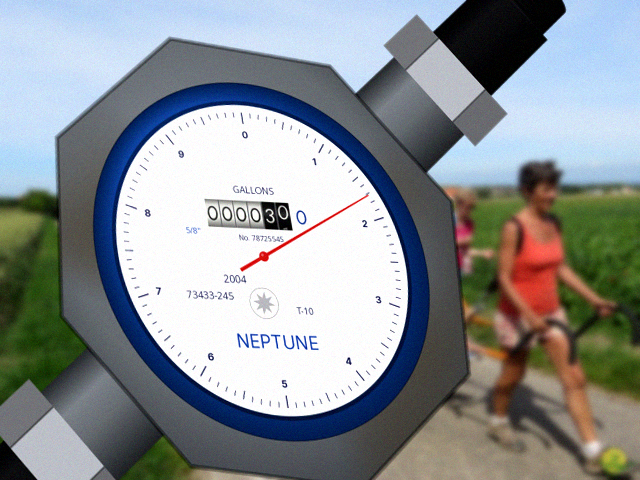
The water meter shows 301.7 gal
